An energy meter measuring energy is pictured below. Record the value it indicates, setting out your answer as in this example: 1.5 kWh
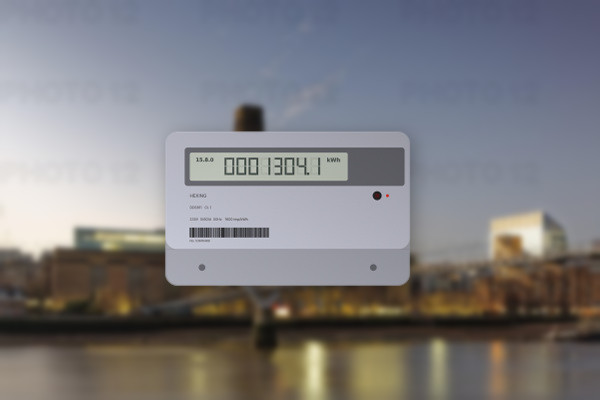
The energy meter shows 1304.1 kWh
